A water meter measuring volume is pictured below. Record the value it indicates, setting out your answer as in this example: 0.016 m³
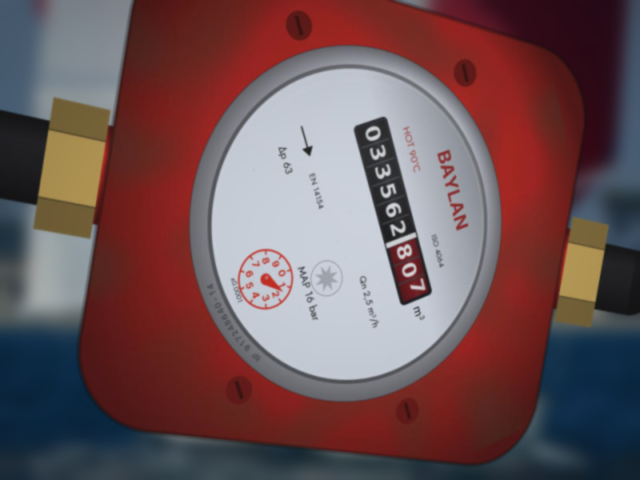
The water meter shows 33562.8071 m³
